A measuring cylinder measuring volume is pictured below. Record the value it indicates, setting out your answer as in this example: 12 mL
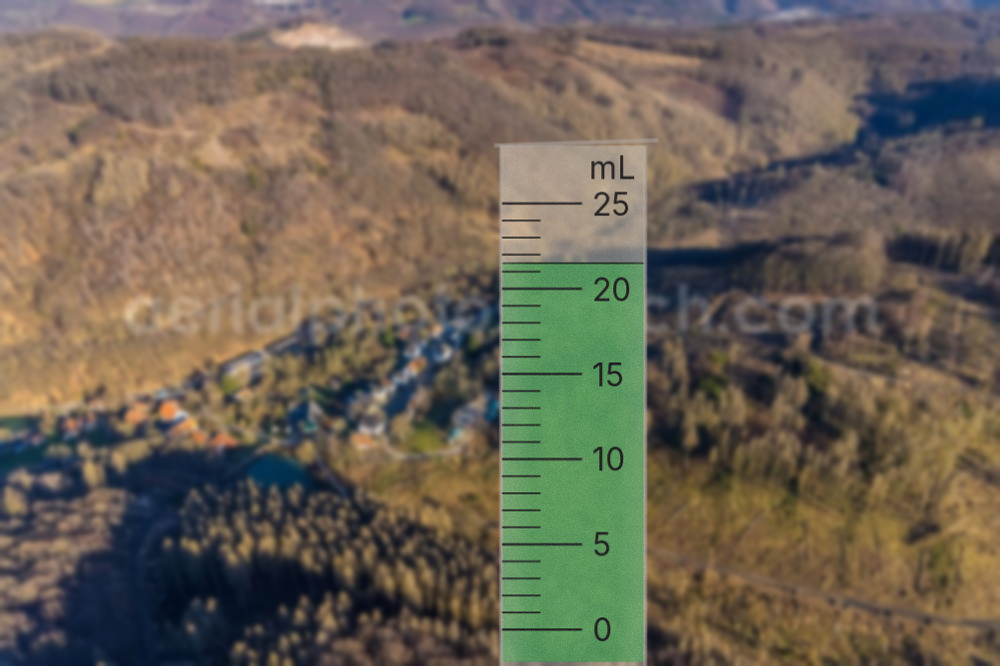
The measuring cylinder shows 21.5 mL
